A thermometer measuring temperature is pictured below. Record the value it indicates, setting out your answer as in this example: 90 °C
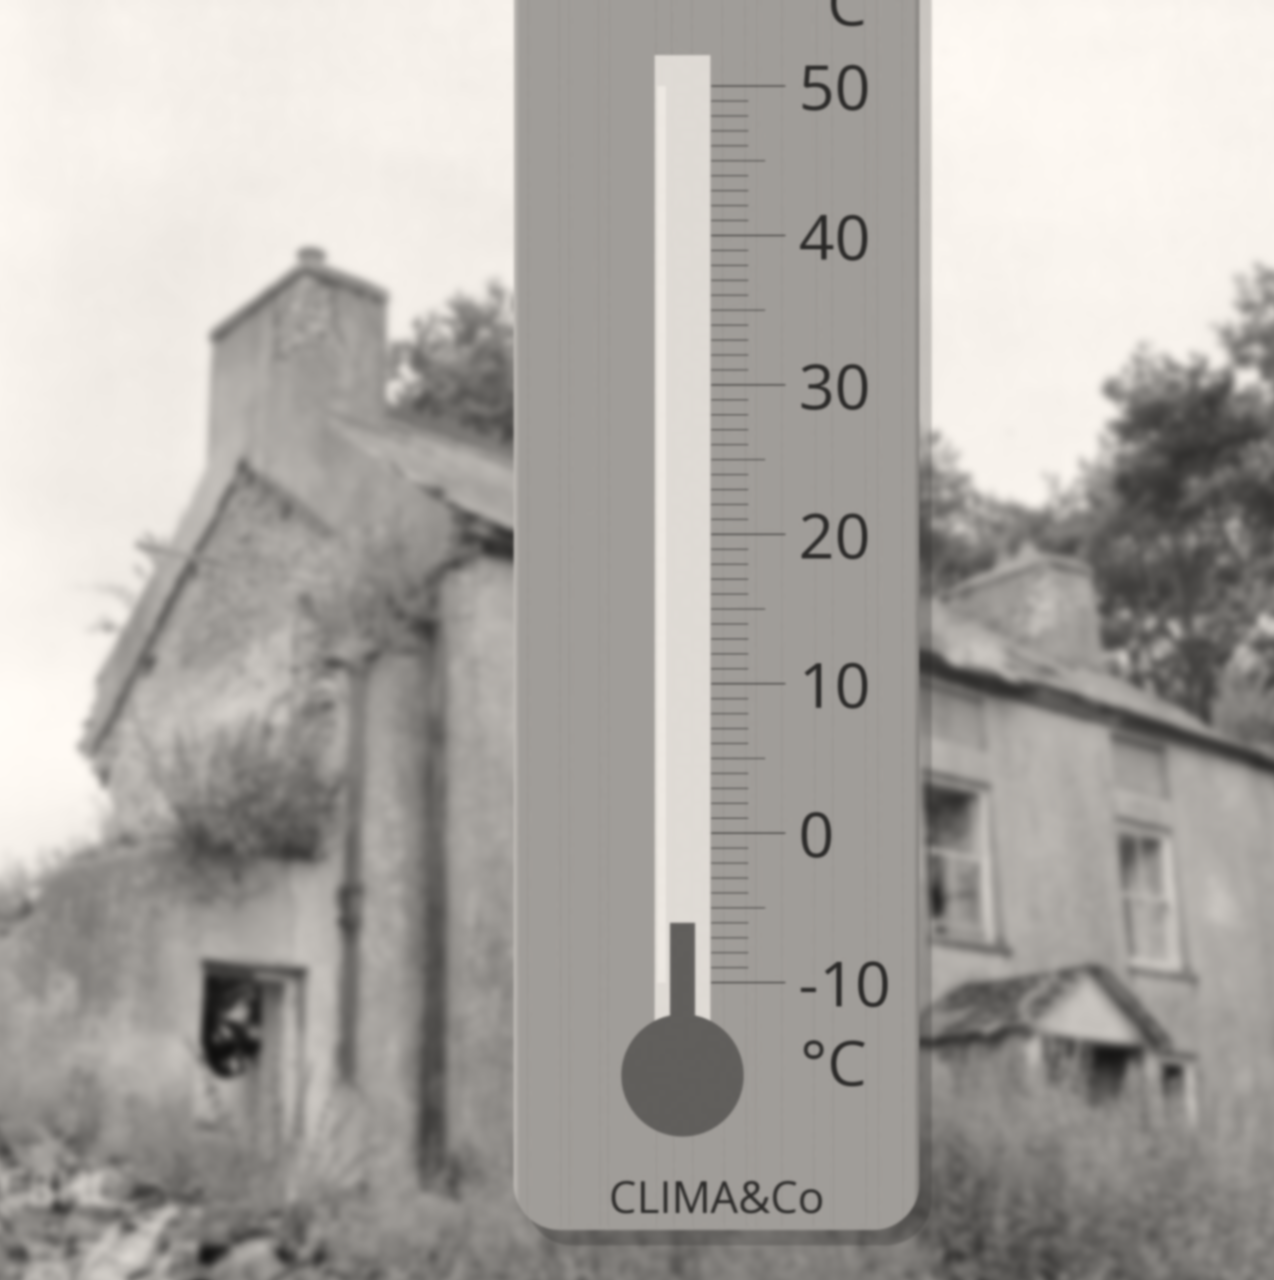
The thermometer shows -6 °C
